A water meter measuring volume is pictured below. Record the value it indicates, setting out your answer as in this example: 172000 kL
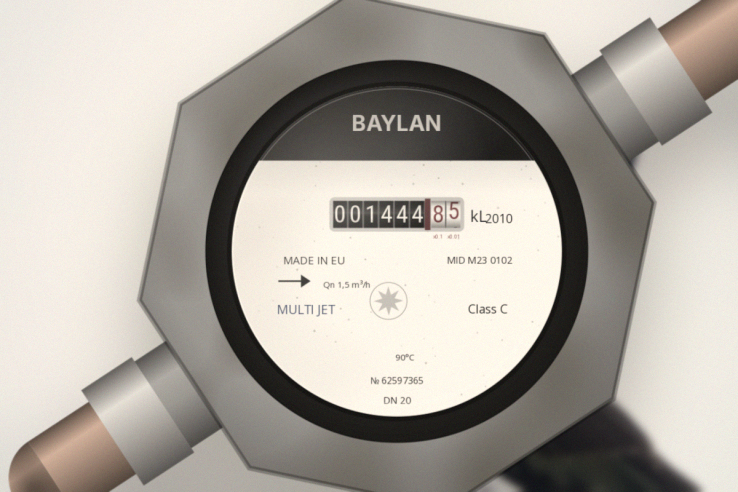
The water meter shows 1444.85 kL
